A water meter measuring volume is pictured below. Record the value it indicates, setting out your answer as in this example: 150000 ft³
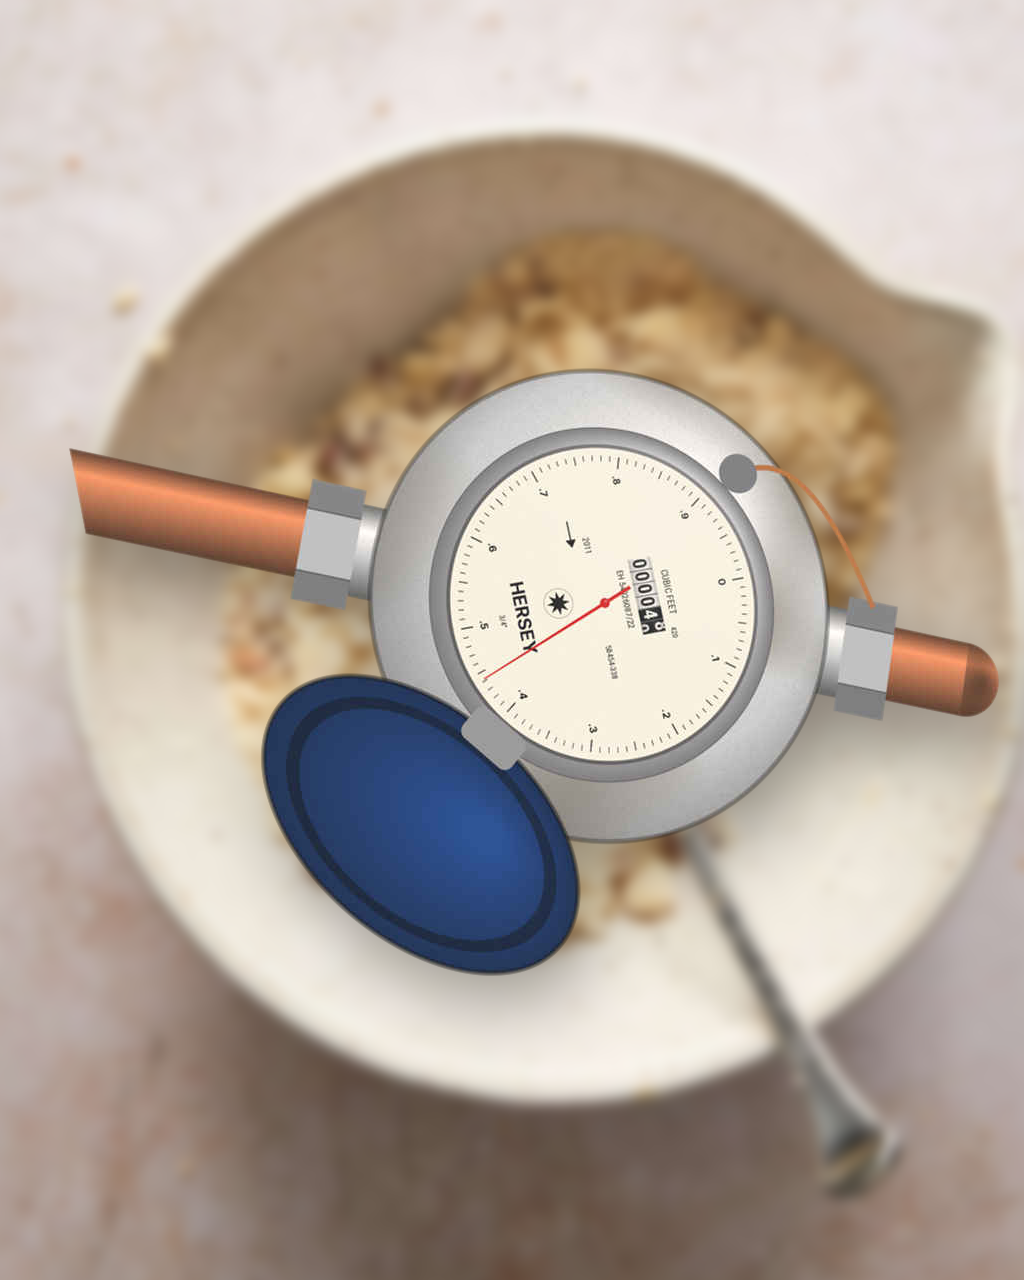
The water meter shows 48.44 ft³
